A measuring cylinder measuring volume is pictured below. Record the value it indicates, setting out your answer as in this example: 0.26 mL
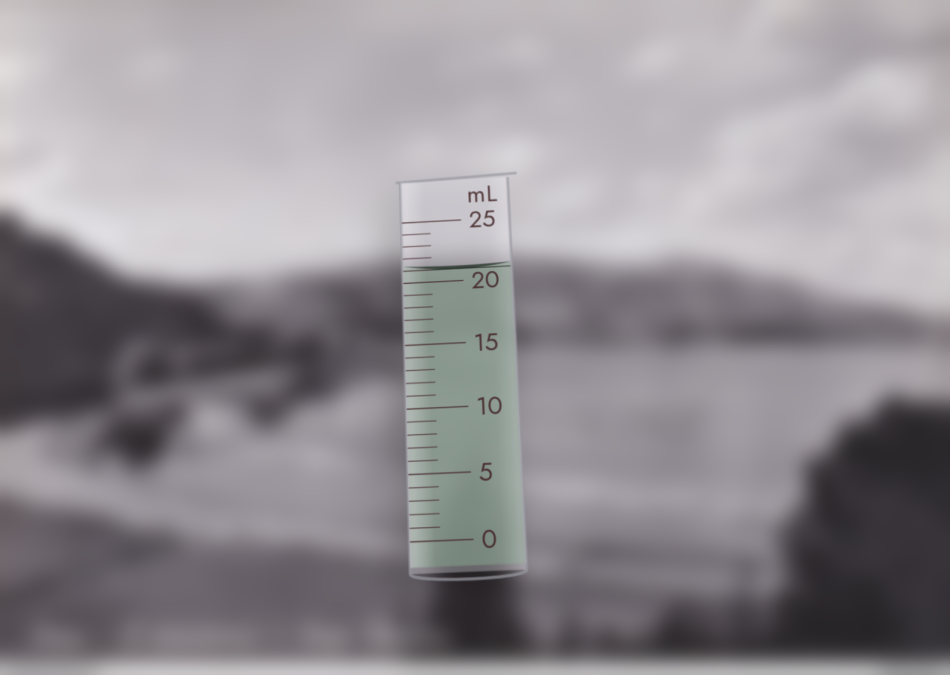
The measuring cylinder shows 21 mL
